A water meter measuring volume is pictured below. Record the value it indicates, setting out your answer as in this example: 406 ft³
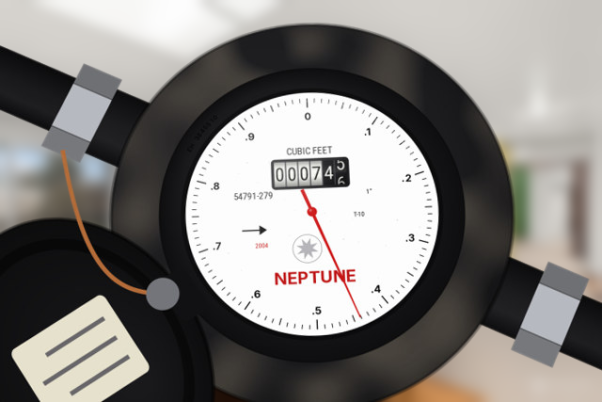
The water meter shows 745.44 ft³
